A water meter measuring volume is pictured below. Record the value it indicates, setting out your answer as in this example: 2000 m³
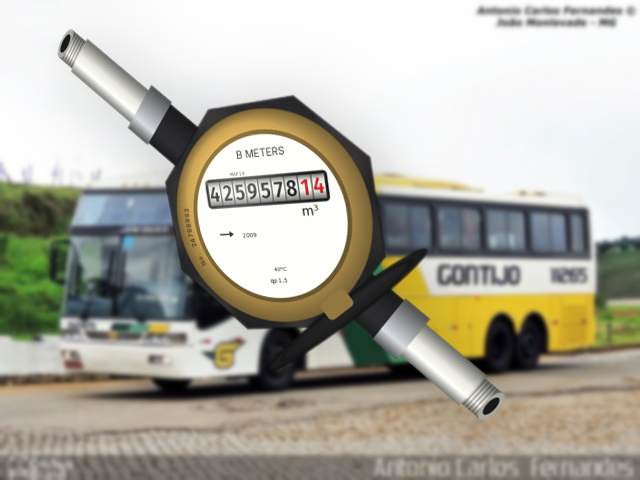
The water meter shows 4259578.14 m³
